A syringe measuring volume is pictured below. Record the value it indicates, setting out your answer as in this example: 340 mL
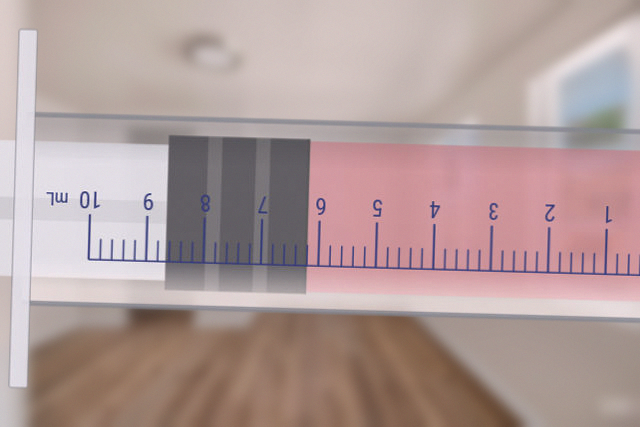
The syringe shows 6.2 mL
